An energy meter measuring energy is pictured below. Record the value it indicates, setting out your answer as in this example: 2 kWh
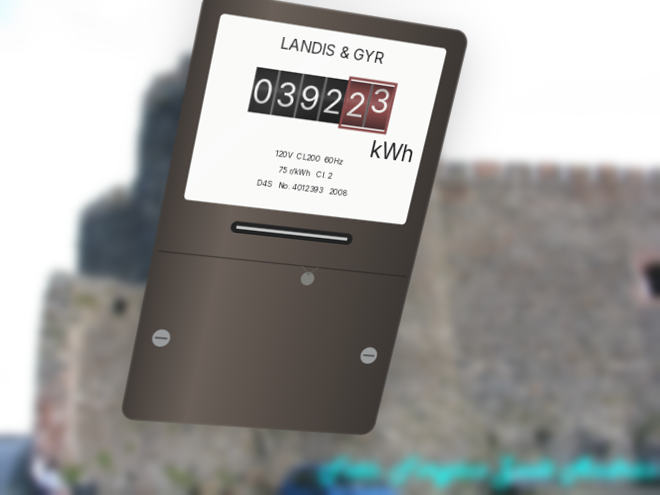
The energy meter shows 392.23 kWh
